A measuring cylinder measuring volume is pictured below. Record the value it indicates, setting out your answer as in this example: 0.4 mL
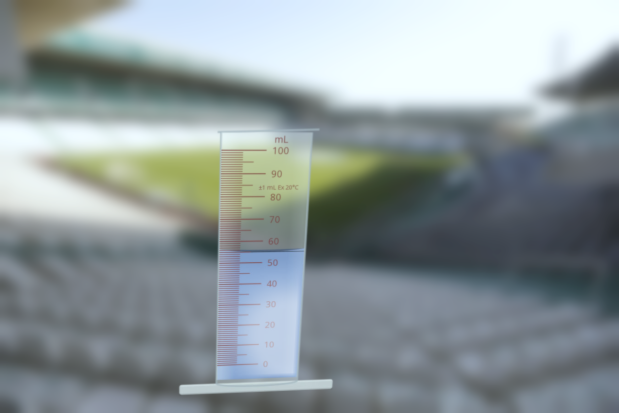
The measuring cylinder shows 55 mL
